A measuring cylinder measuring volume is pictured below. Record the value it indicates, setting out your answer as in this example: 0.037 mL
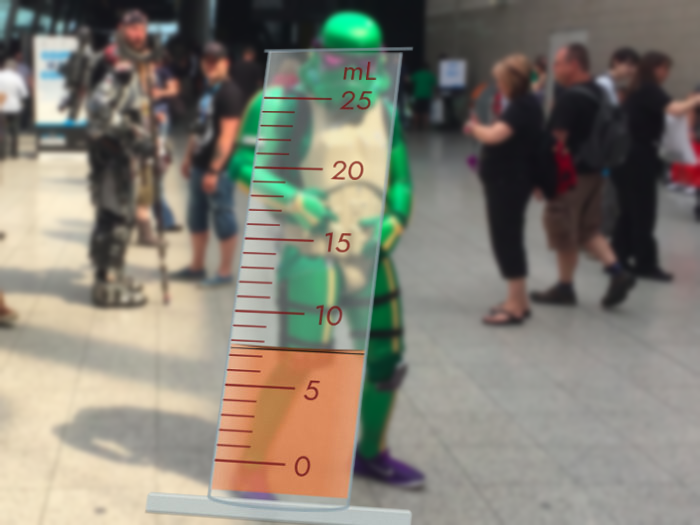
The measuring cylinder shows 7.5 mL
